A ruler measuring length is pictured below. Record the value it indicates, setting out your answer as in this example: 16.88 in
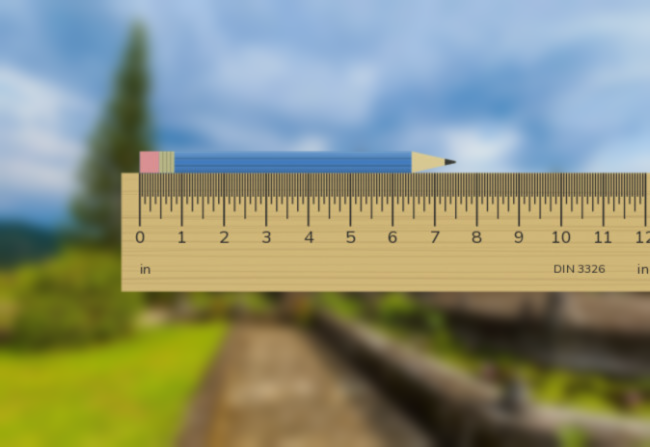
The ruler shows 7.5 in
